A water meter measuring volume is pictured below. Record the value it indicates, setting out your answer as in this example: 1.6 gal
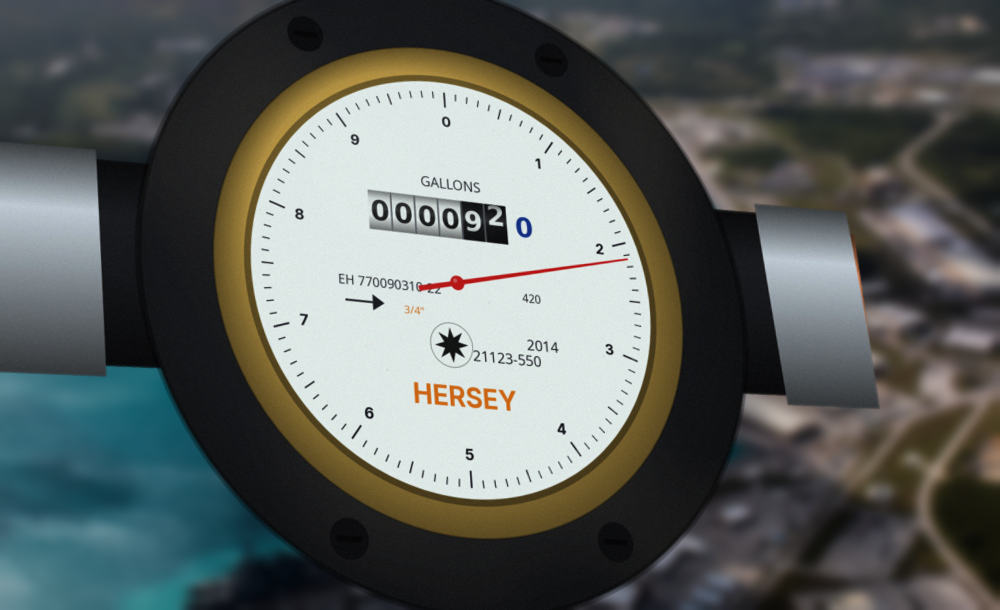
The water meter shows 922.1 gal
